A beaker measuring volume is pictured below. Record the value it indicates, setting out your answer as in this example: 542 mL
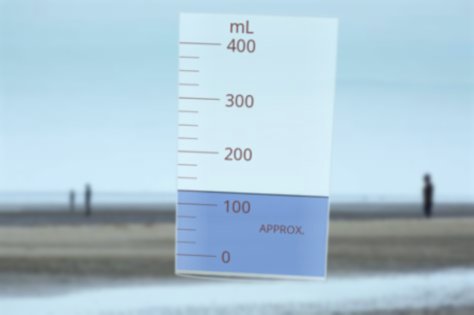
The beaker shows 125 mL
